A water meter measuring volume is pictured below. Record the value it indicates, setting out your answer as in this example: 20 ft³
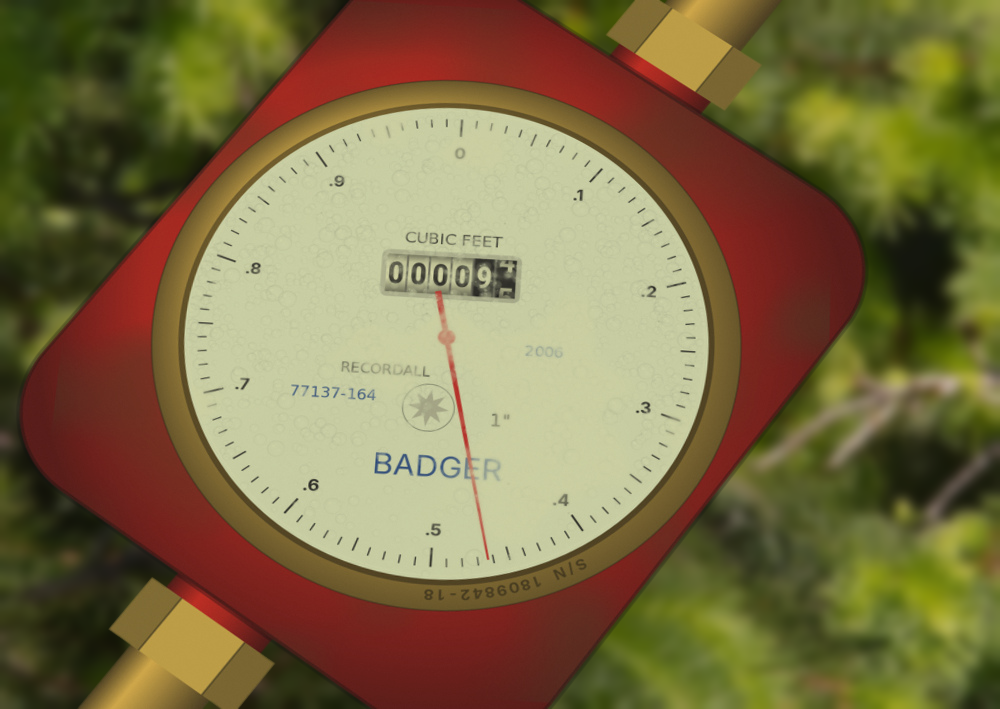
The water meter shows 94.46 ft³
